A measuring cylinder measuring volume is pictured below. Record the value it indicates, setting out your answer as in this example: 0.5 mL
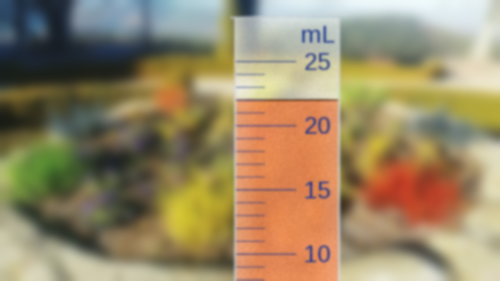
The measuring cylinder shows 22 mL
